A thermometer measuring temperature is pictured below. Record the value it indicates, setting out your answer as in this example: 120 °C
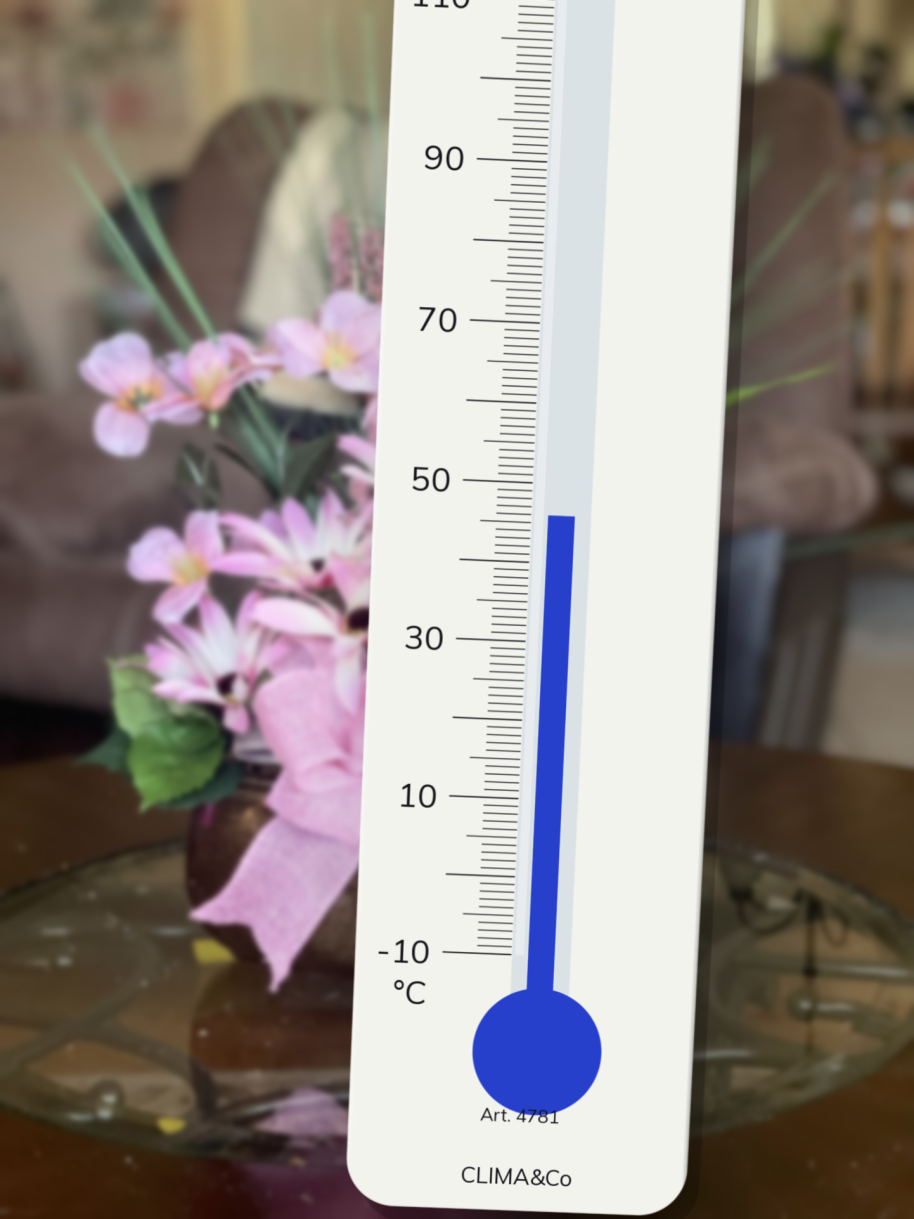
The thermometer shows 46 °C
